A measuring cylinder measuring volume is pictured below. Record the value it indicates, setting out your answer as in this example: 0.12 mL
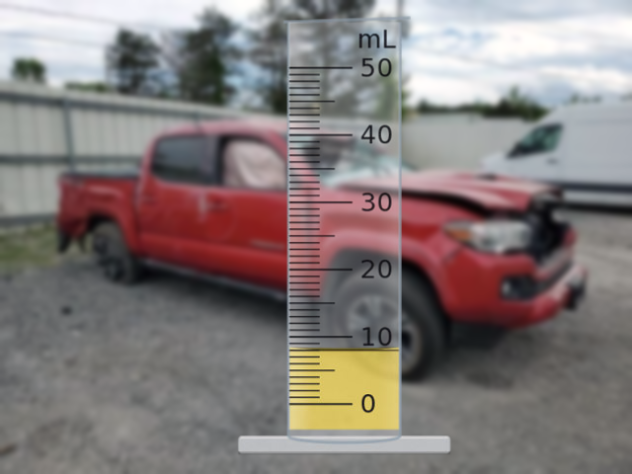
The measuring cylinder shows 8 mL
